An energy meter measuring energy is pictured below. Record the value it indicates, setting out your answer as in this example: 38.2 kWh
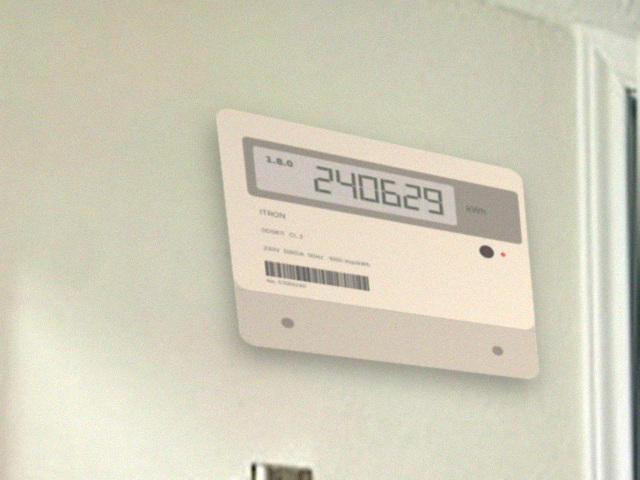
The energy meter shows 240629 kWh
